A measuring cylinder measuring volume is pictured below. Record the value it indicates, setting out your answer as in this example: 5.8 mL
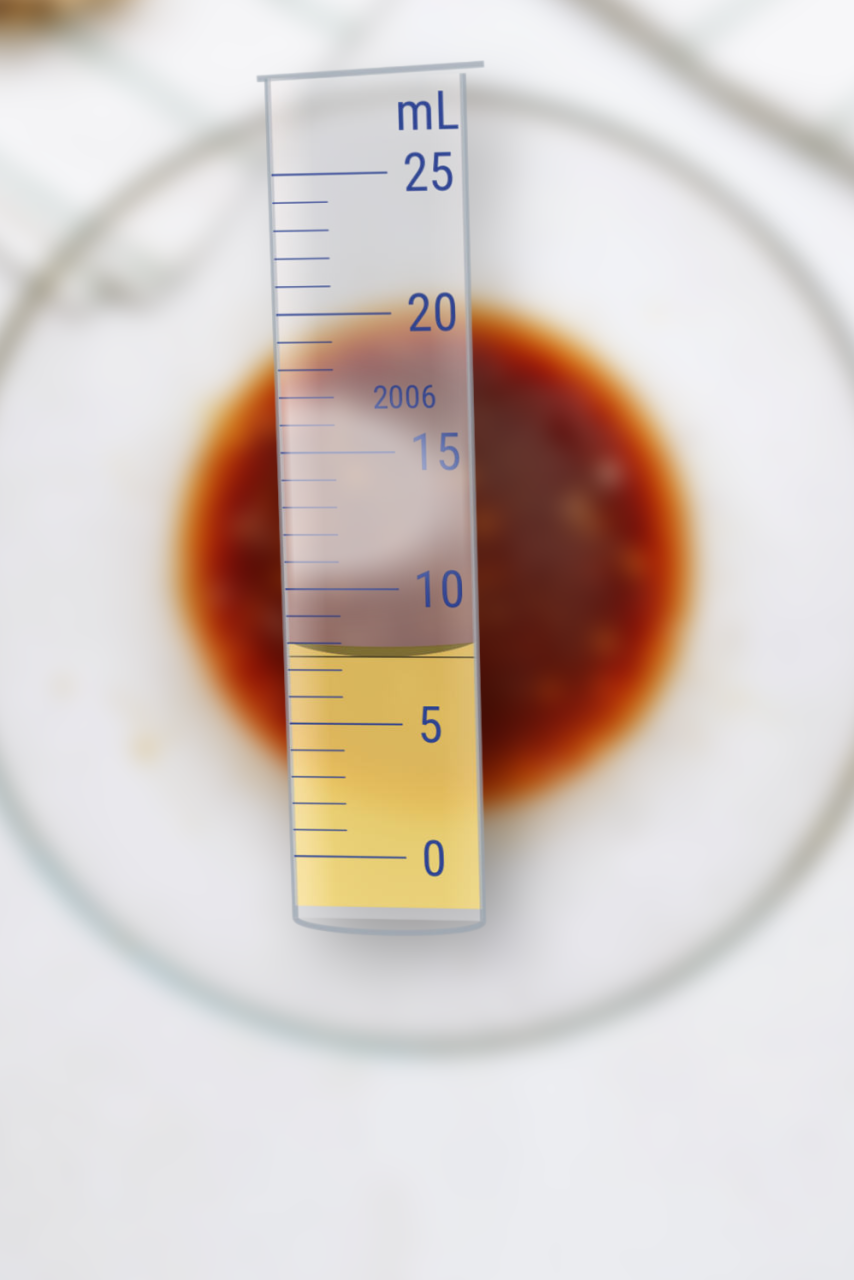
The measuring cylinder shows 7.5 mL
